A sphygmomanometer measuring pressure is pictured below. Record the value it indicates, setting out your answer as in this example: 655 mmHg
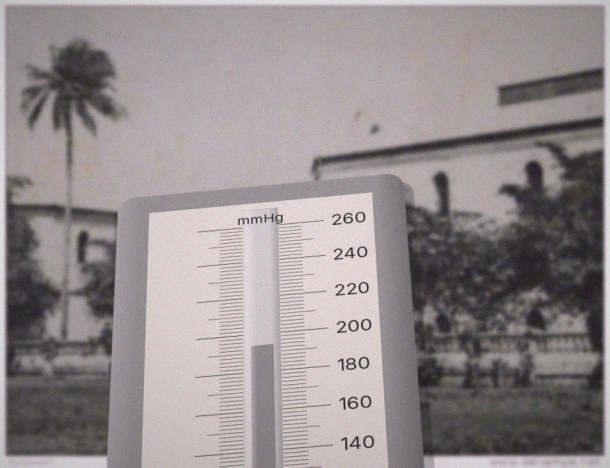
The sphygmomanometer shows 194 mmHg
